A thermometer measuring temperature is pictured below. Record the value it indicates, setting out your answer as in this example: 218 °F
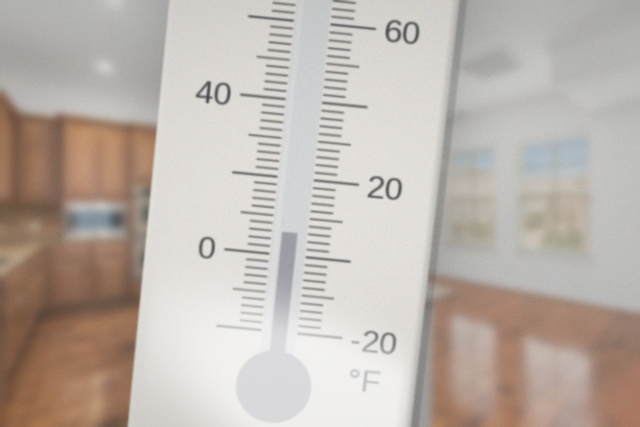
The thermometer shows 6 °F
